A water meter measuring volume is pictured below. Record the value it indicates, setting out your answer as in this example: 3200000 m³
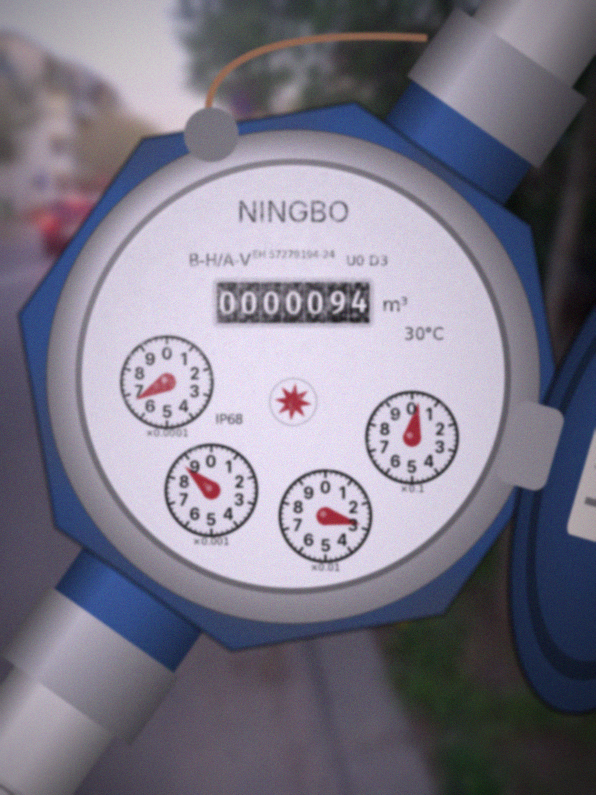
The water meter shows 94.0286 m³
